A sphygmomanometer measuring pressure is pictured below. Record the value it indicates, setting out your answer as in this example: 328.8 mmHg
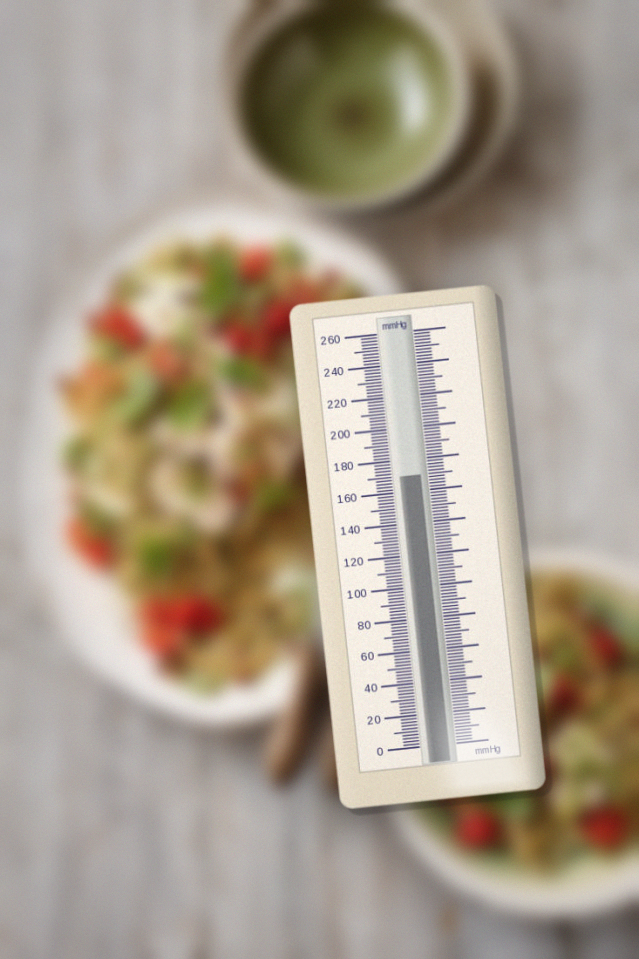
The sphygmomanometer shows 170 mmHg
